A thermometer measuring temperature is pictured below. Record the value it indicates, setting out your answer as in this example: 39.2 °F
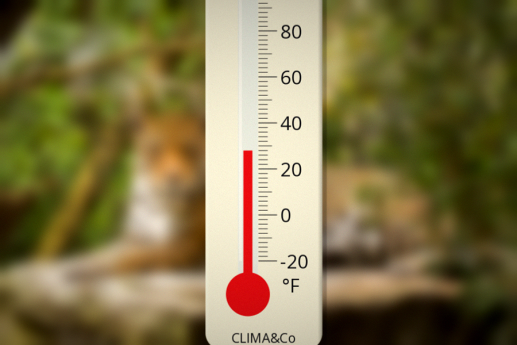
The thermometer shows 28 °F
